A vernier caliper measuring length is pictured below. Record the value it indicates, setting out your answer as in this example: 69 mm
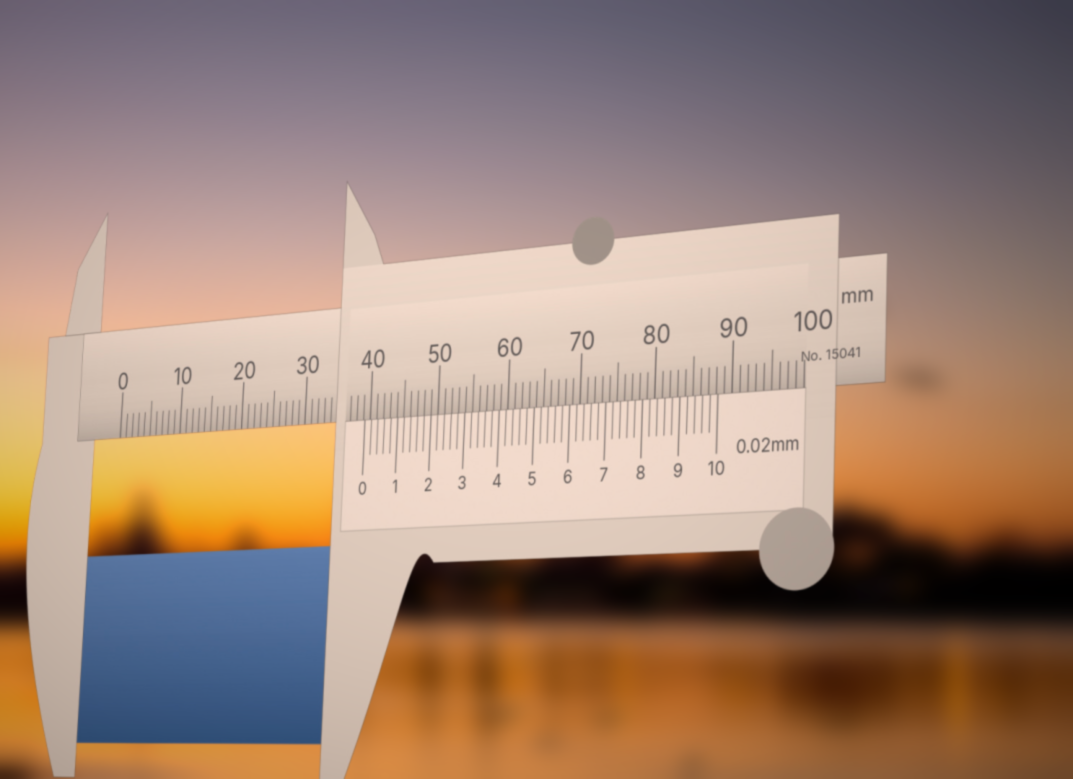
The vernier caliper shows 39.2 mm
